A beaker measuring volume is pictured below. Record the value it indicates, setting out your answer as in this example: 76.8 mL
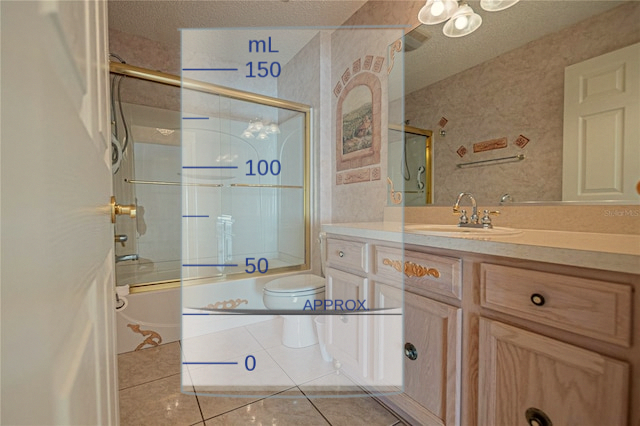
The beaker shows 25 mL
